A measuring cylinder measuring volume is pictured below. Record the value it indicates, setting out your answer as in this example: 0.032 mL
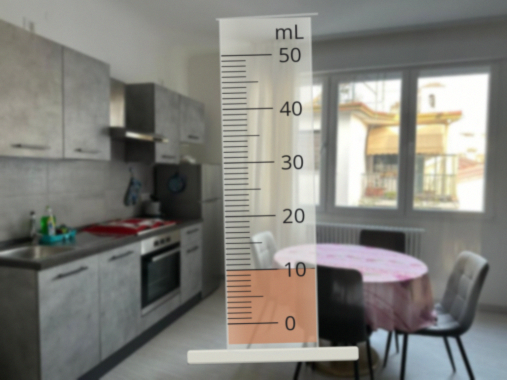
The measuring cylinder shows 10 mL
